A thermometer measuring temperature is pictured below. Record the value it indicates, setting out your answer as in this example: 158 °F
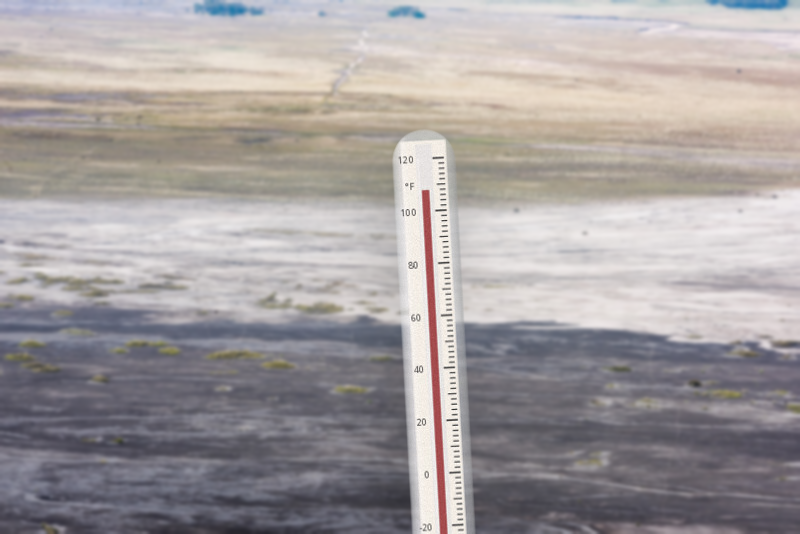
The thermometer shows 108 °F
